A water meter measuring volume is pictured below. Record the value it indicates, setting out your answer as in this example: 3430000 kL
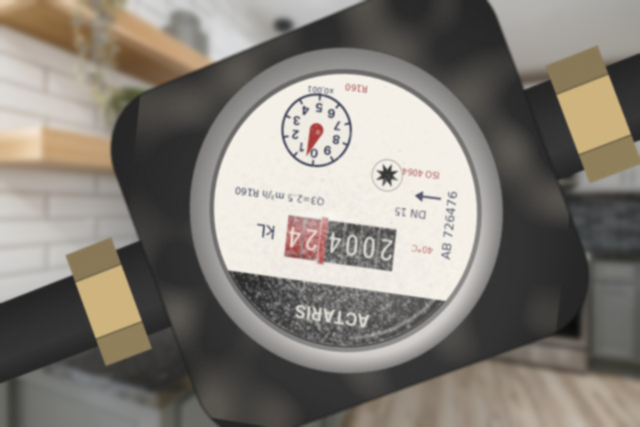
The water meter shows 2004.240 kL
